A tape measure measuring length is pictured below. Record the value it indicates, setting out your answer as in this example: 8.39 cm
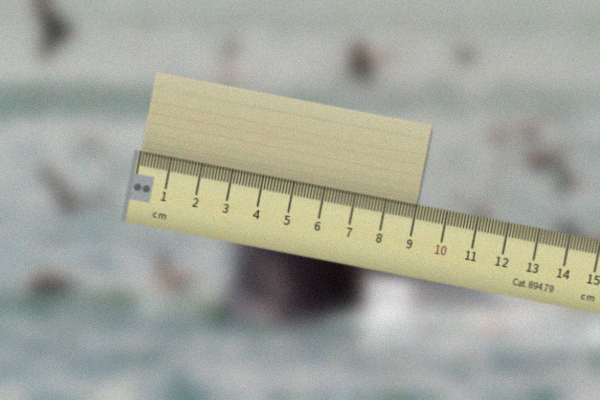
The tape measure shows 9 cm
